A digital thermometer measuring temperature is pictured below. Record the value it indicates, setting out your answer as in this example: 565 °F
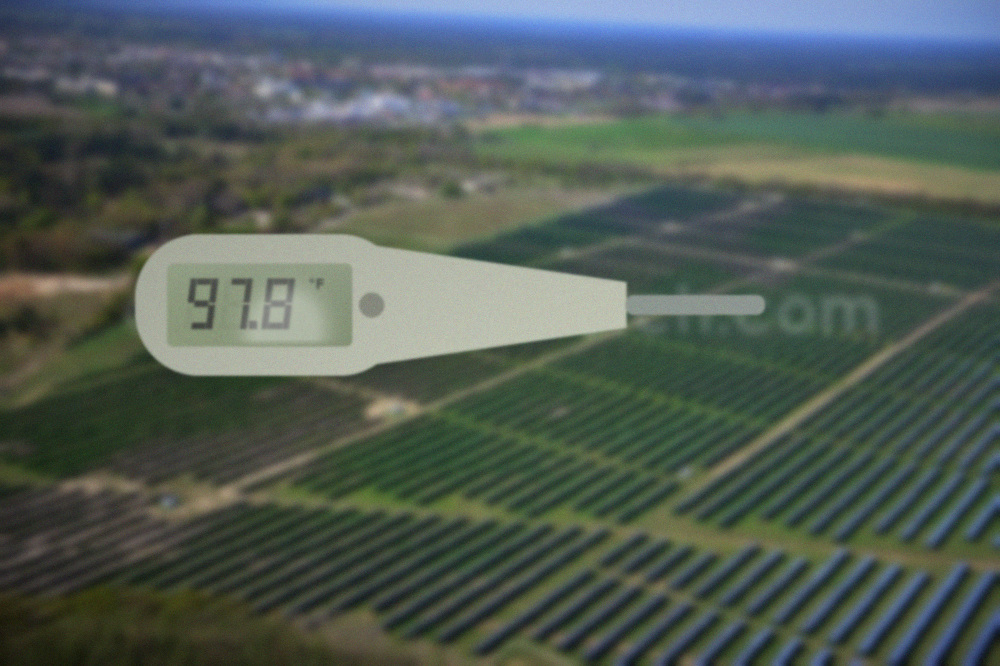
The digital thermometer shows 97.8 °F
